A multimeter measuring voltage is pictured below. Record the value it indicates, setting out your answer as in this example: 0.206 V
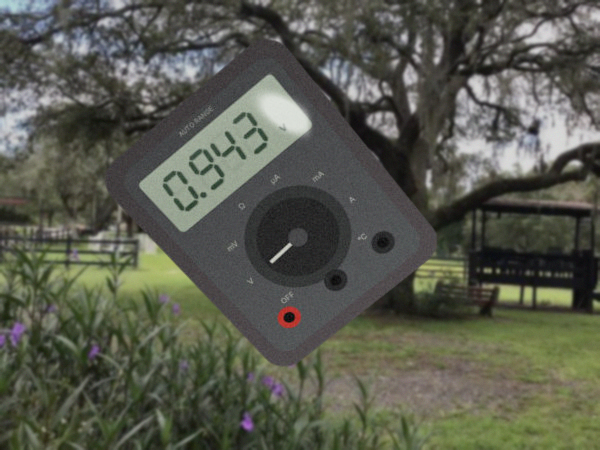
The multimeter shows 0.943 V
